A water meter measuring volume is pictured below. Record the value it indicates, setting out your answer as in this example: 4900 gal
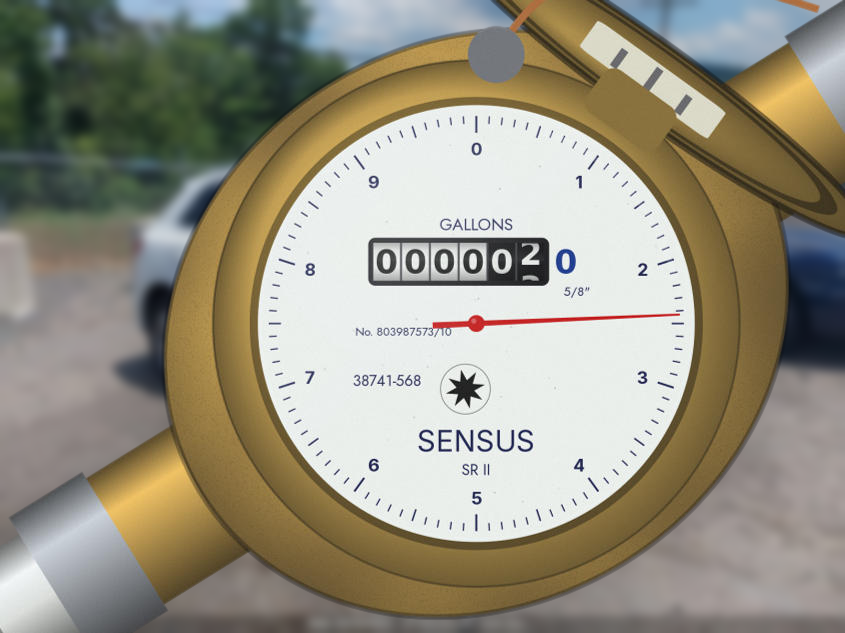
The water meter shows 22.4 gal
